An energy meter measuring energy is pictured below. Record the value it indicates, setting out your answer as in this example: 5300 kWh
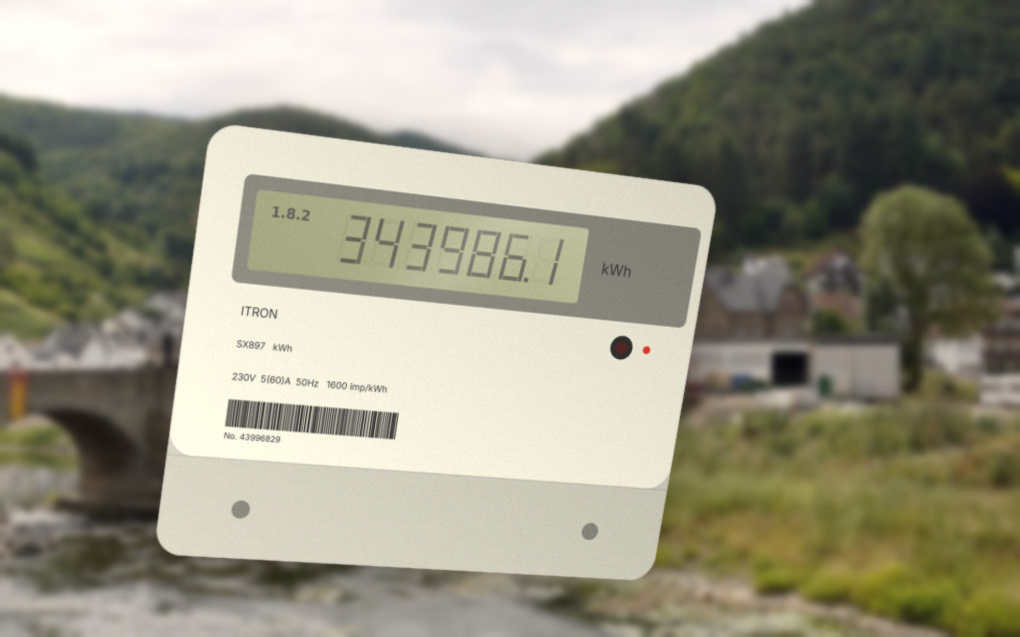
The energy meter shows 343986.1 kWh
